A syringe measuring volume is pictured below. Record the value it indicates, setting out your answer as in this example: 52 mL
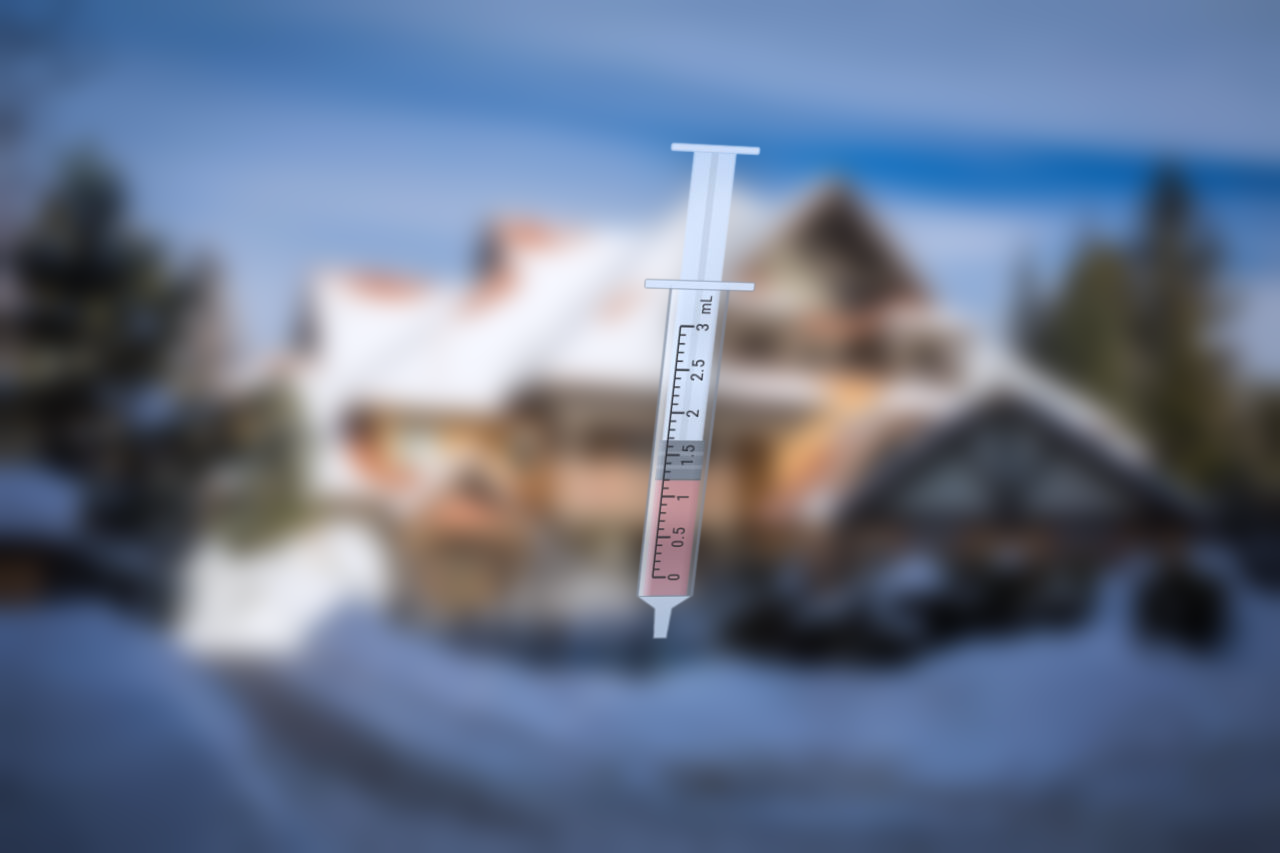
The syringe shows 1.2 mL
